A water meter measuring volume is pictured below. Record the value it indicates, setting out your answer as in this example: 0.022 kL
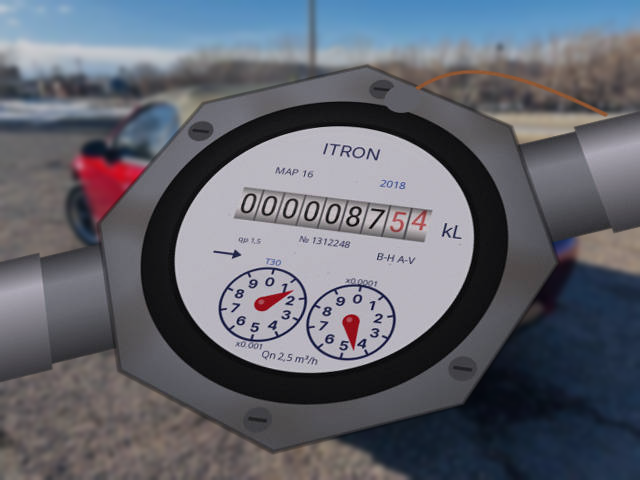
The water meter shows 87.5414 kL
